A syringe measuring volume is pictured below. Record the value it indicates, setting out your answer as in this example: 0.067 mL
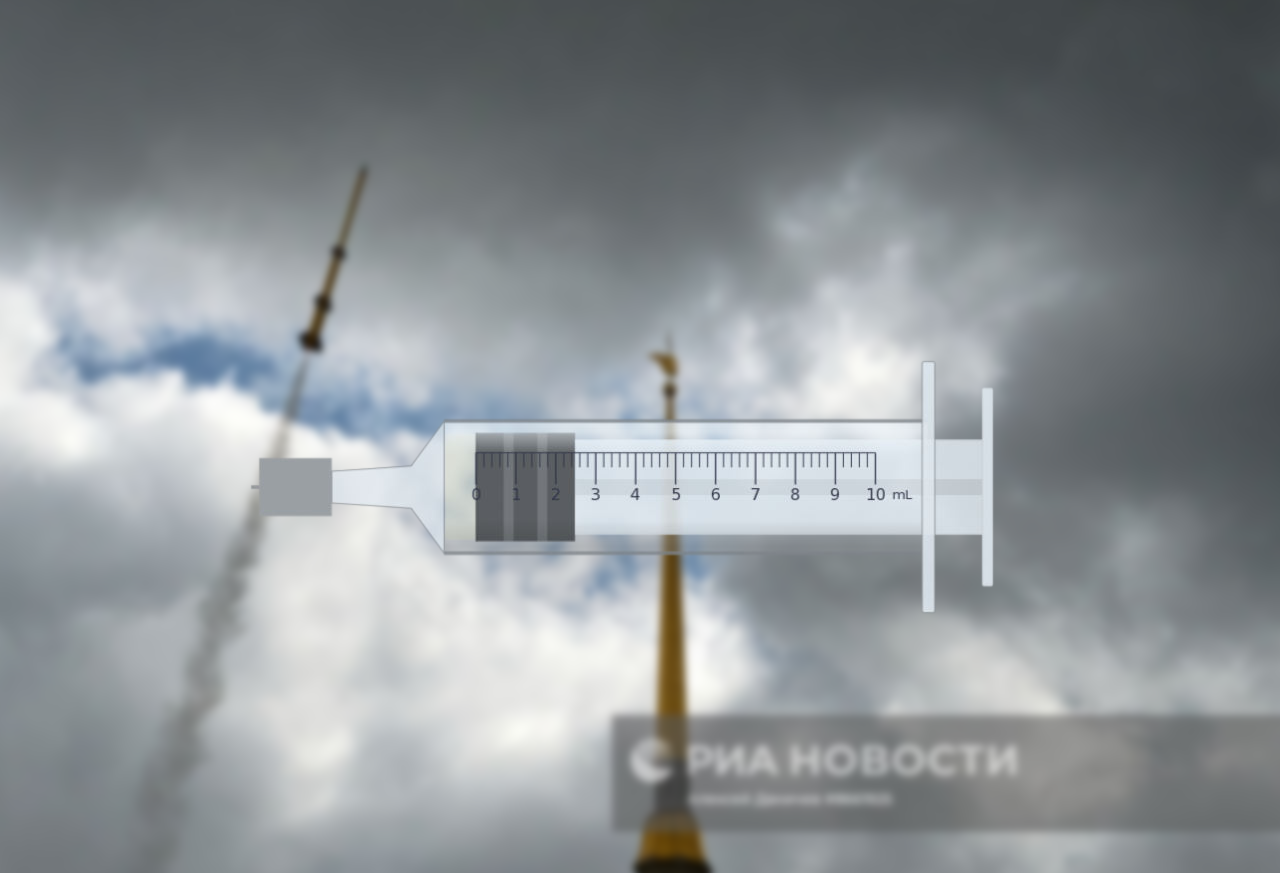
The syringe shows 0 mL
